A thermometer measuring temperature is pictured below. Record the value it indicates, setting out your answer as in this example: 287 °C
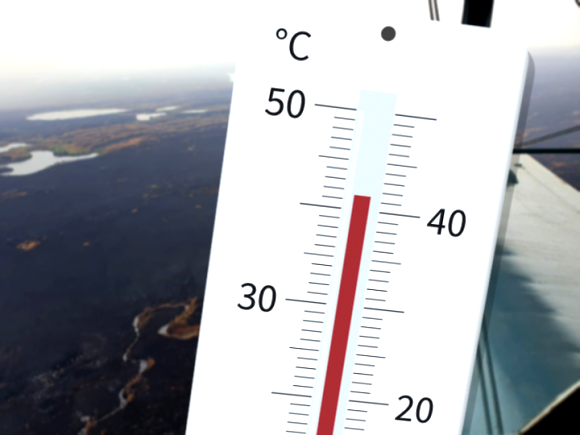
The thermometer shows 41.5 °C
